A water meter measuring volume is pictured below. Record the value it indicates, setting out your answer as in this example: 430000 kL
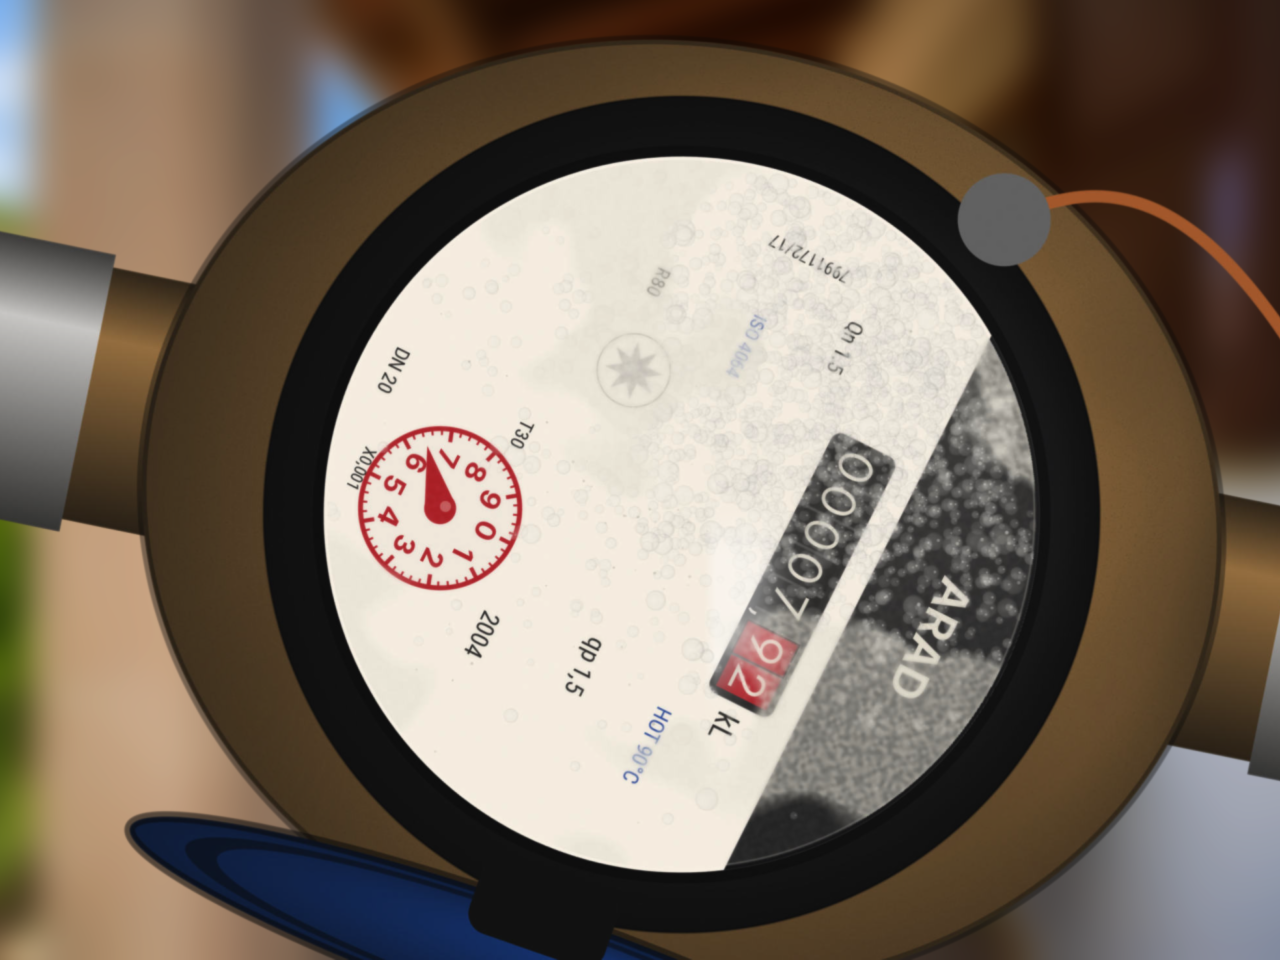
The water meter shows 7.926 kL
